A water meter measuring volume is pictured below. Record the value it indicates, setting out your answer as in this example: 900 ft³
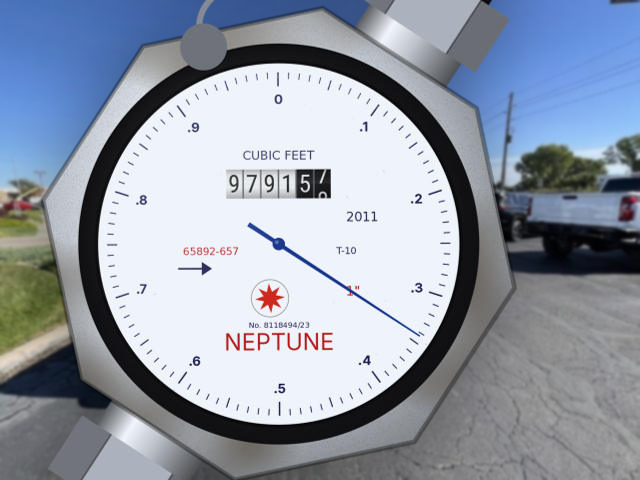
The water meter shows 979157.34 ft³
